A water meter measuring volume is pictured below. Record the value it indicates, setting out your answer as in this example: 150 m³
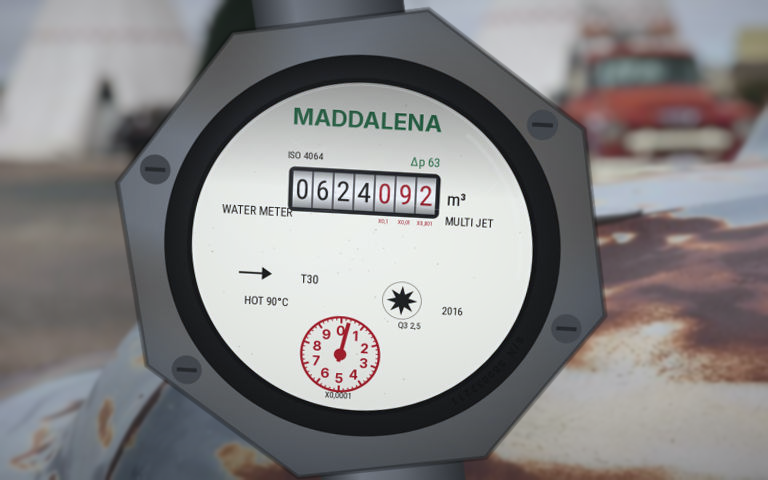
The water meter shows 624.0920 m³
